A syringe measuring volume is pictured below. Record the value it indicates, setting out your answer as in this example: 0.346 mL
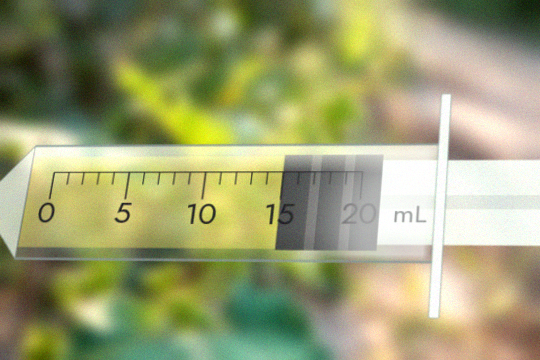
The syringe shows 15 mL
